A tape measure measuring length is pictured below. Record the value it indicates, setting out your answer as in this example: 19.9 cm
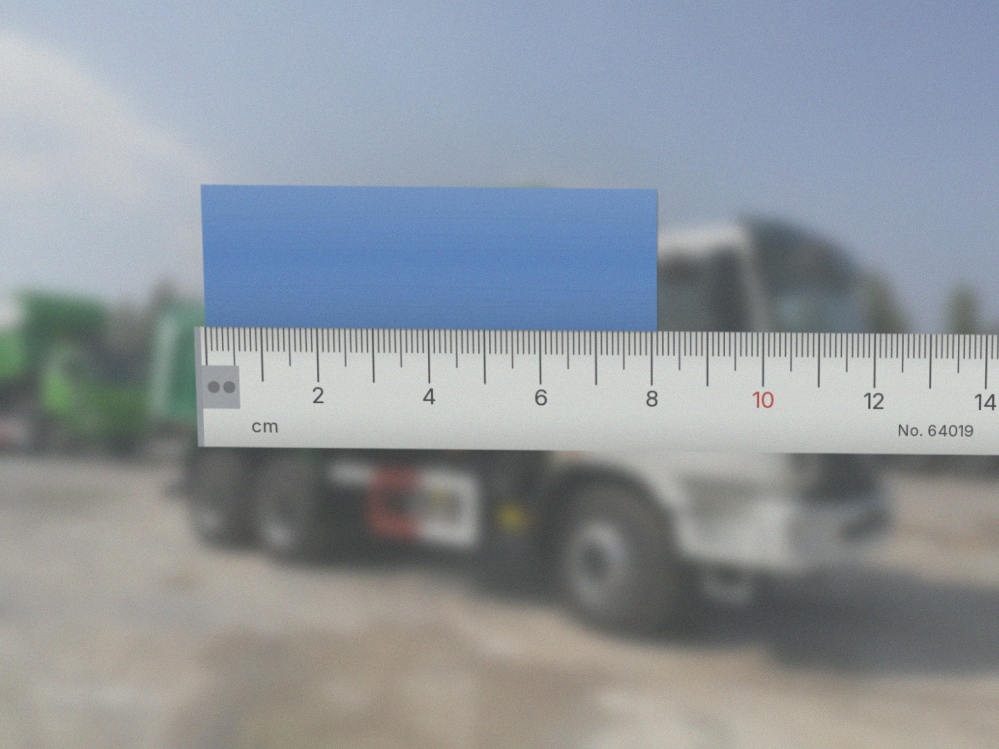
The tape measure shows 8.1 cm
